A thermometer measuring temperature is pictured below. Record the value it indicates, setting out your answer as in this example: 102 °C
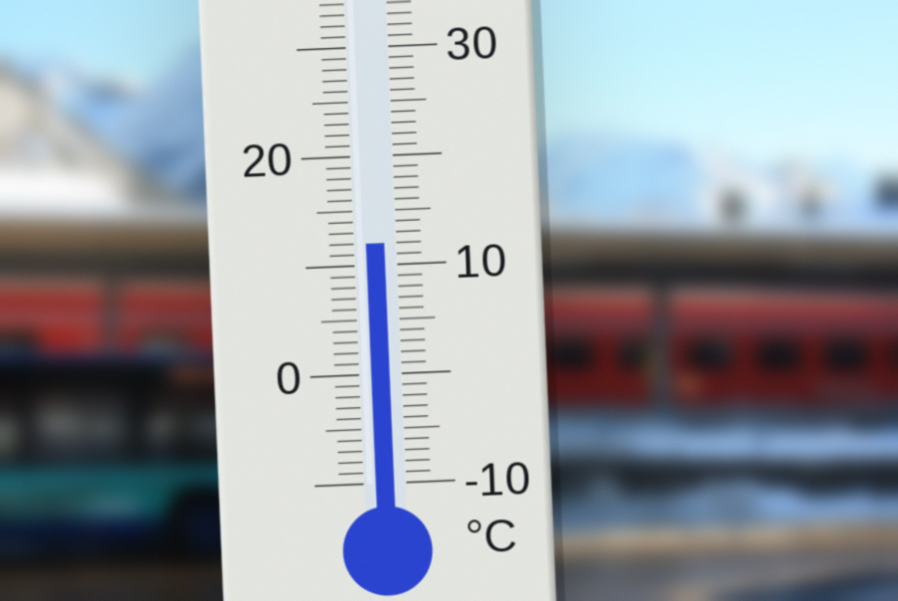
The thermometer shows 12 °C
